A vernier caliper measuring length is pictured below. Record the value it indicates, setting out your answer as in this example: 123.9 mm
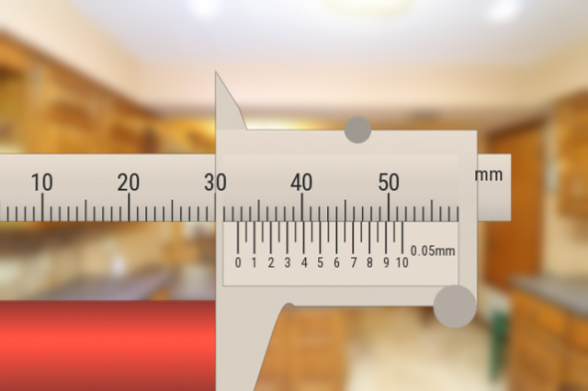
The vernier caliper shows 32.6 mm
